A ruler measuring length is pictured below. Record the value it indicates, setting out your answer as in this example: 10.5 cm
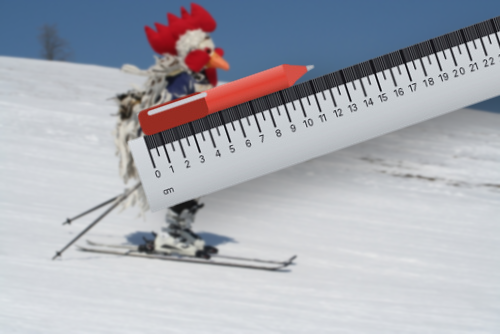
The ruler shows 11.5 cm
